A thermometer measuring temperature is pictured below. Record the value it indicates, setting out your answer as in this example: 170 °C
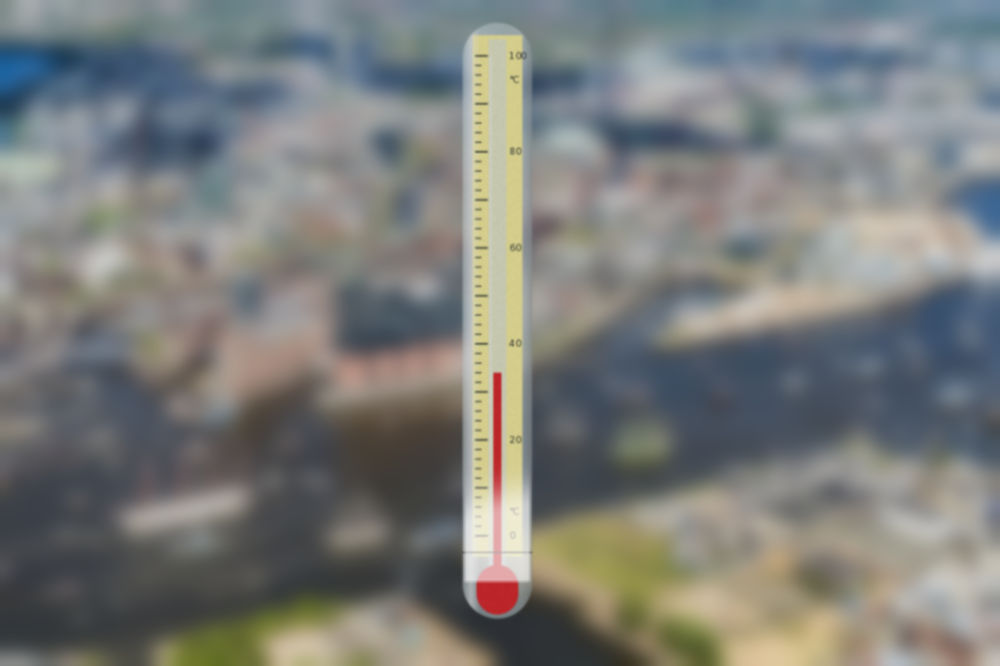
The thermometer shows 34 °C
